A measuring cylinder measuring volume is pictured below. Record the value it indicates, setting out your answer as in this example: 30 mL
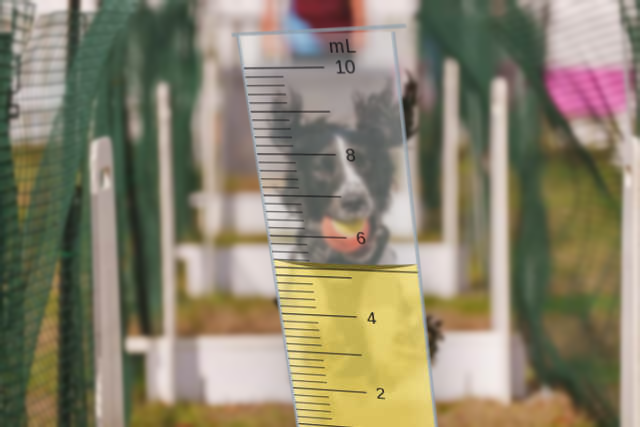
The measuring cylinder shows 5.2 mL
